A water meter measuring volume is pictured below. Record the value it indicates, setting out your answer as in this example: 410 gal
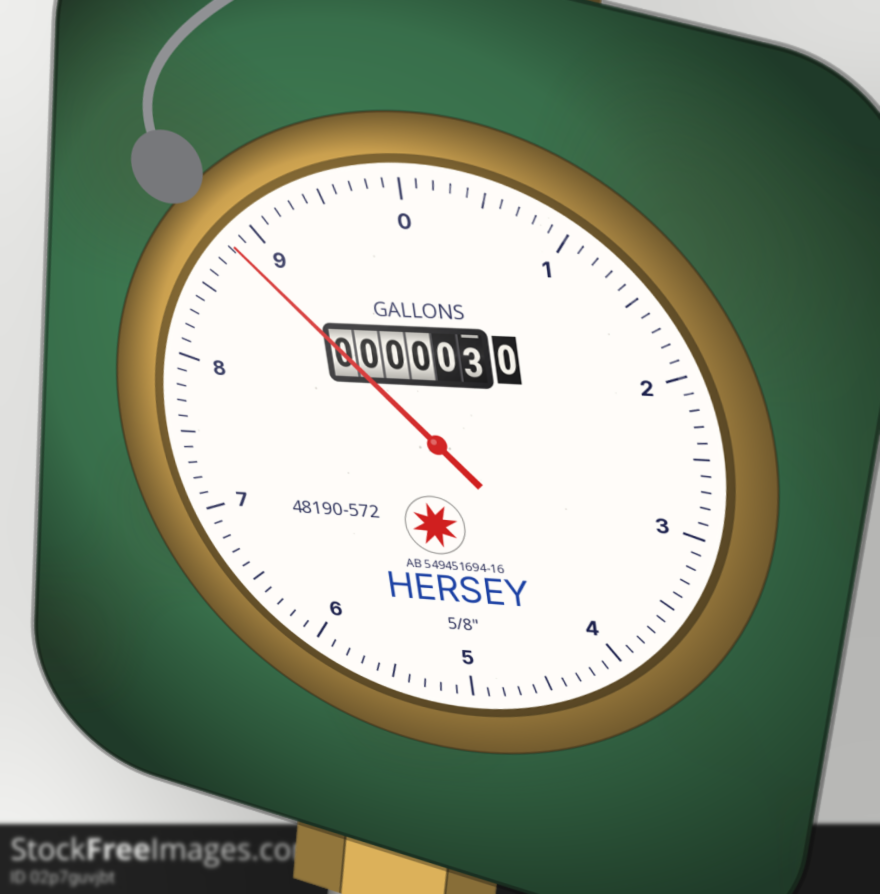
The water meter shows 28.8 gal
